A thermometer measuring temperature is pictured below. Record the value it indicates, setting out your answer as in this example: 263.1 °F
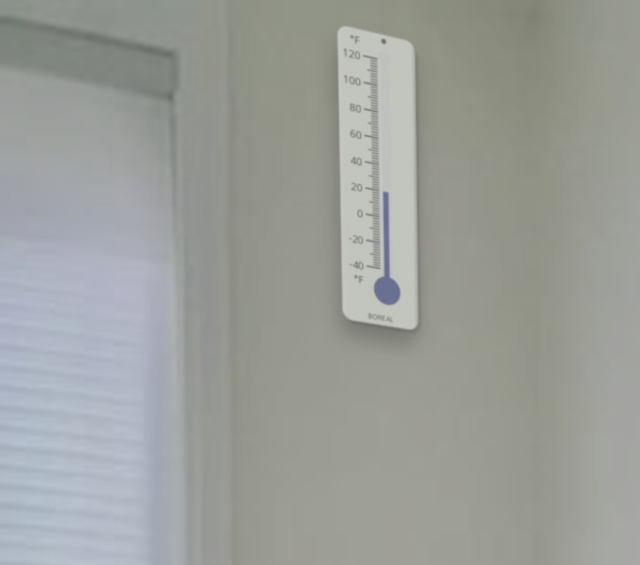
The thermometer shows 20 °F
